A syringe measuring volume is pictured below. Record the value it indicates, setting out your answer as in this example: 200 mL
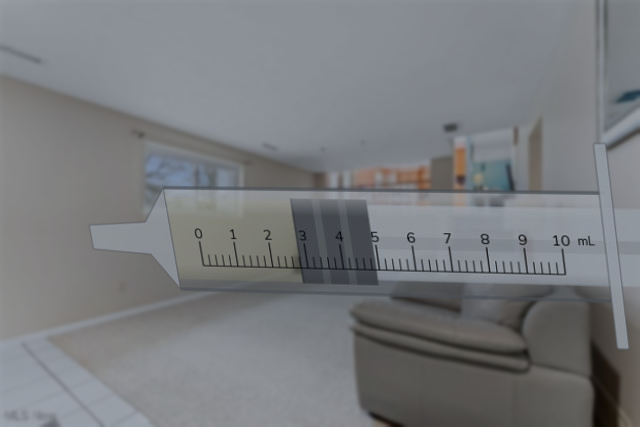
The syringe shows 2.8 mL
